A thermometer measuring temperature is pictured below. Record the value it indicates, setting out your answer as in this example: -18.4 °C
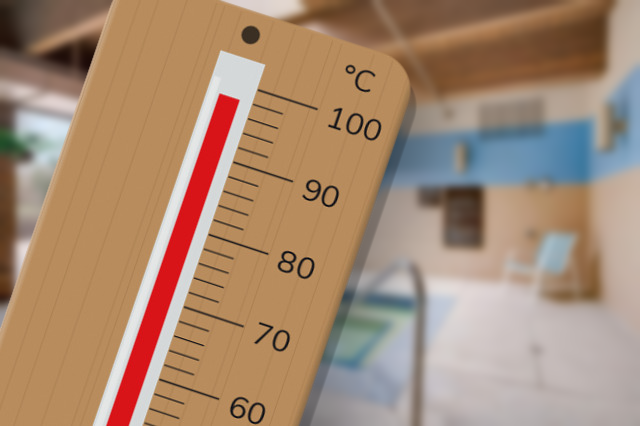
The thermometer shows 98 °C
